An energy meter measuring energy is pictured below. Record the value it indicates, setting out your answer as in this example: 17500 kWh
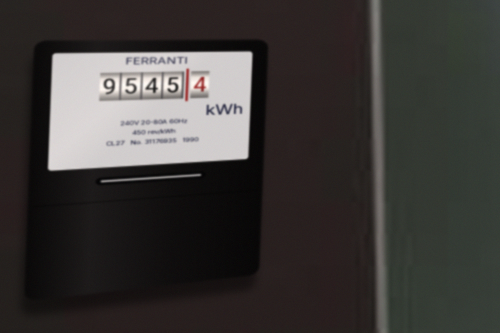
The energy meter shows 9545.4 kWh
